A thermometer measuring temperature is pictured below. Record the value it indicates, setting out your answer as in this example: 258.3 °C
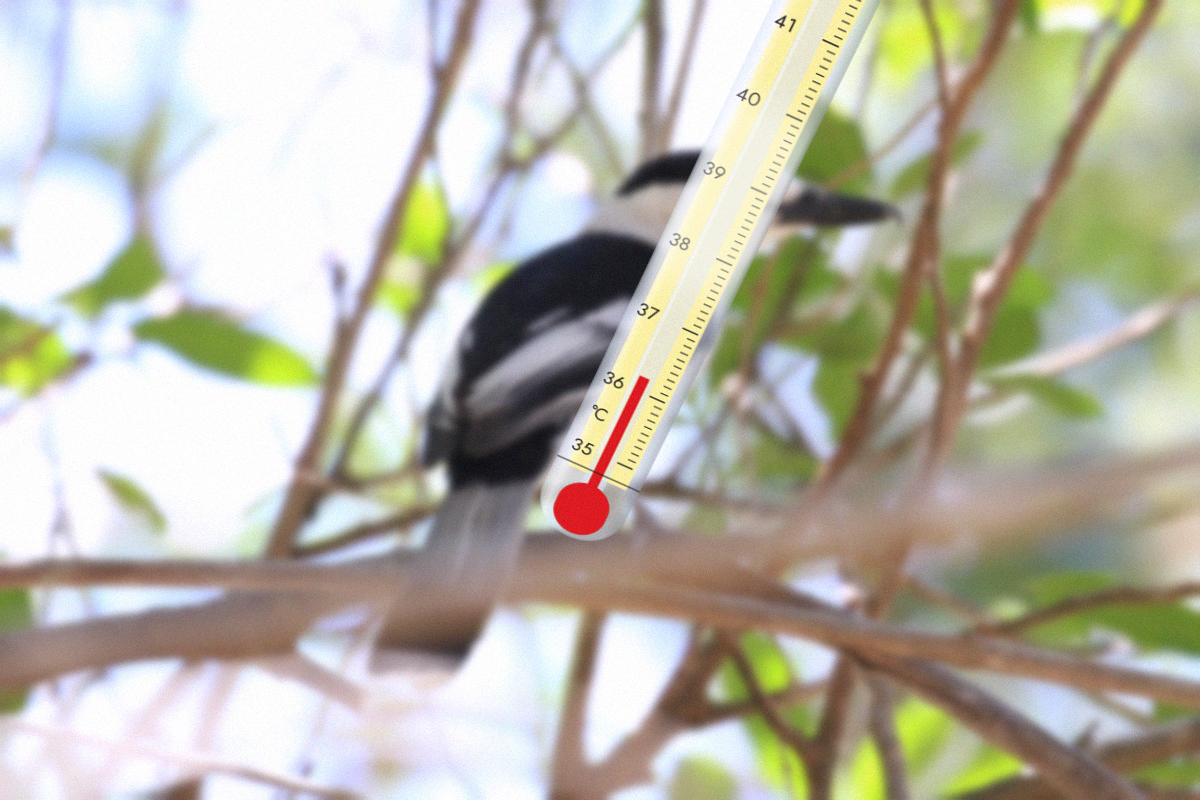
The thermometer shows 36.2 °C
